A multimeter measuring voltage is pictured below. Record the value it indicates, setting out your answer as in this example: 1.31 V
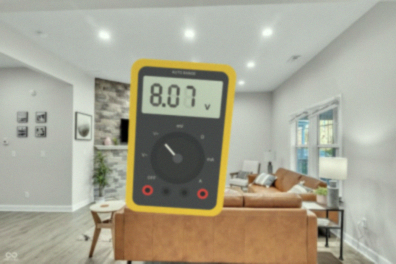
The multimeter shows 8.07 V
